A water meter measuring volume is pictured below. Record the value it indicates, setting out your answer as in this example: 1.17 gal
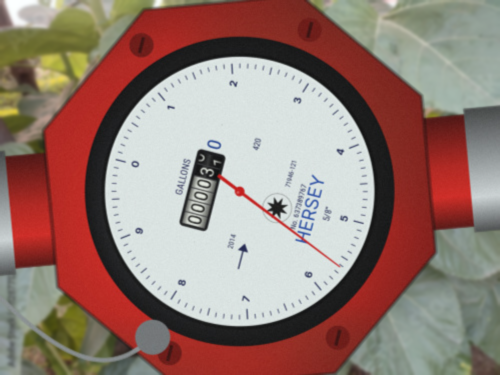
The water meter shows 305.6 gal
